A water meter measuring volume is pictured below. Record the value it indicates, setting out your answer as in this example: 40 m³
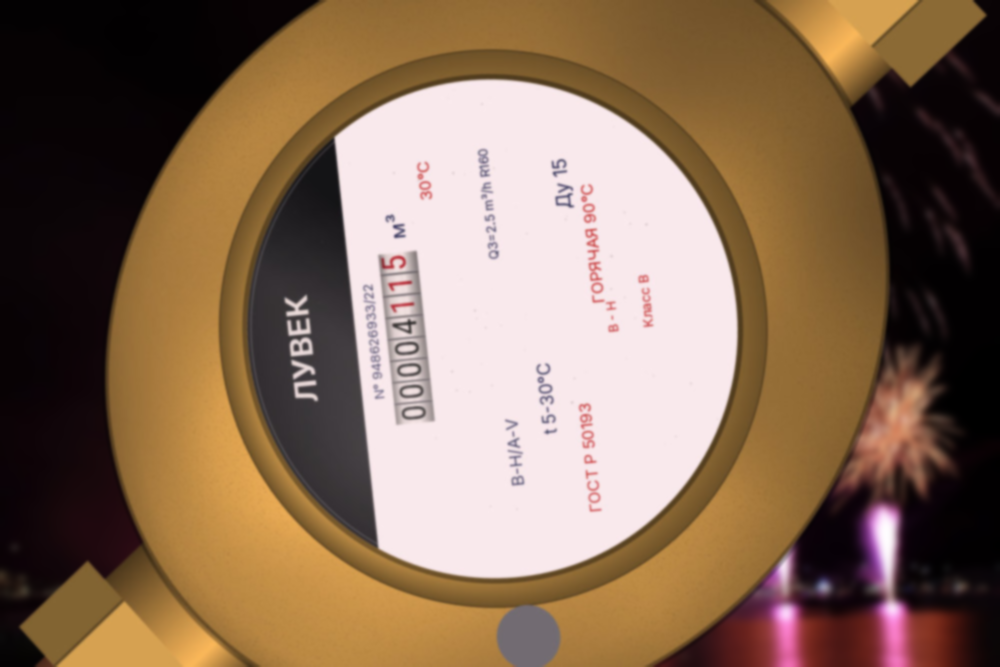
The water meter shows 4.115 m³
